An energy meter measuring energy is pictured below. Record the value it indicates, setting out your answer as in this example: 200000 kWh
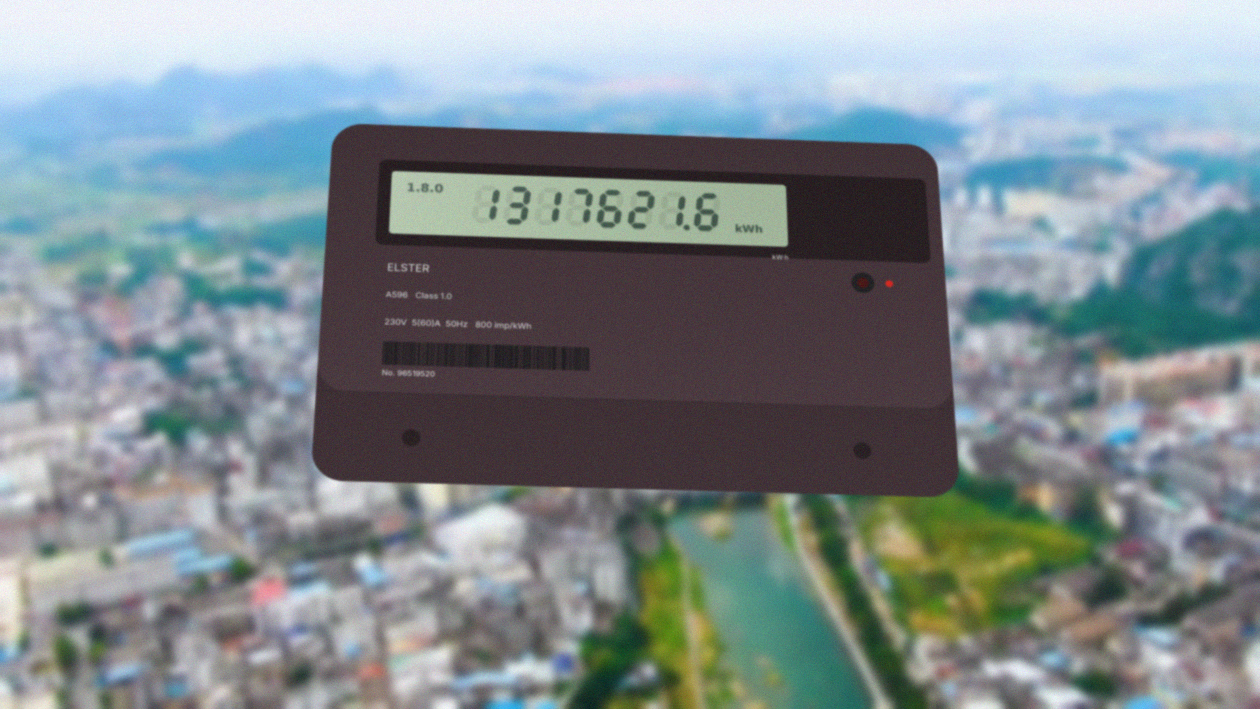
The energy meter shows 1317621.6 kWh
